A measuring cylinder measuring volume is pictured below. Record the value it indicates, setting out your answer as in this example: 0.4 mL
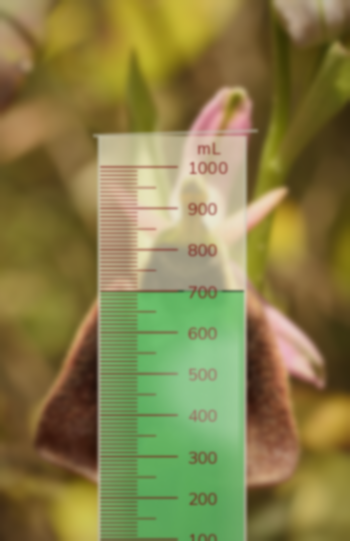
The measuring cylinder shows 700 mL
